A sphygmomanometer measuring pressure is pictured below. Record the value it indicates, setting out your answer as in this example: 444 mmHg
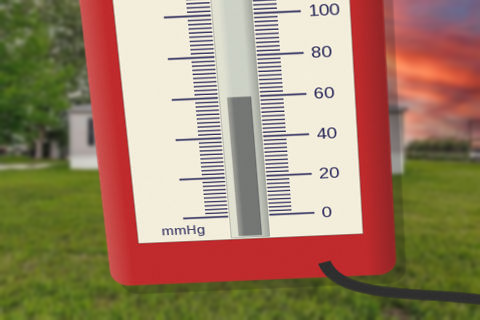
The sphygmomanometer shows 60 mmHg
